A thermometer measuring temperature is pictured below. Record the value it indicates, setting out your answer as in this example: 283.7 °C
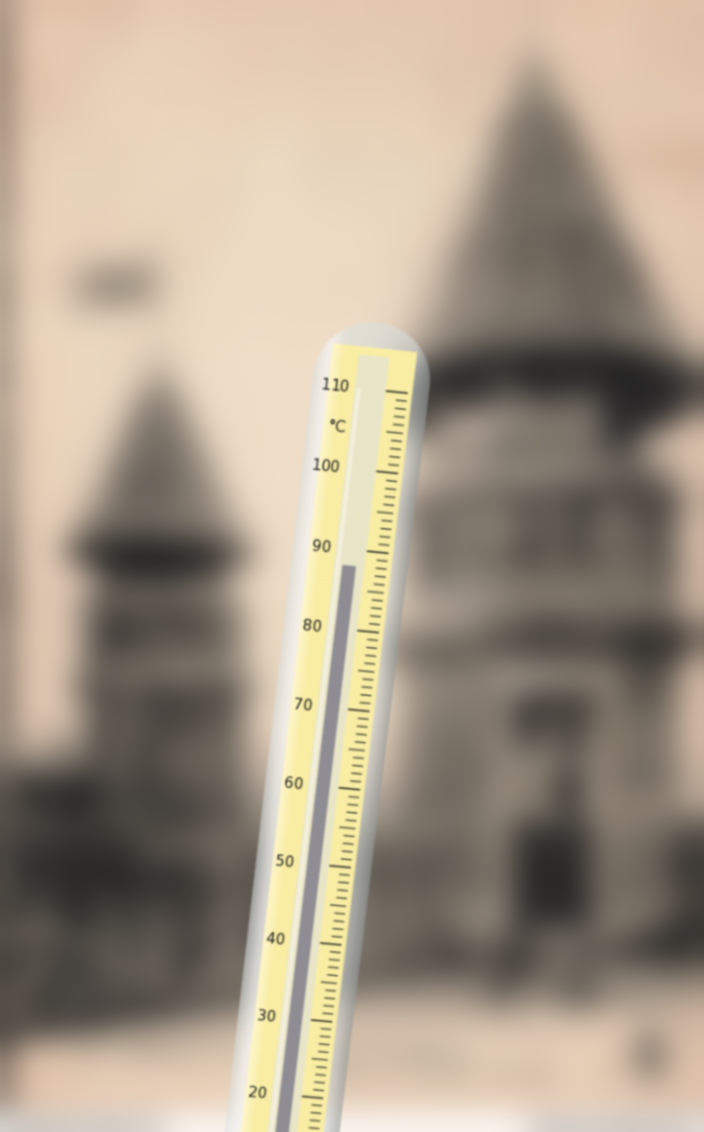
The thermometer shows 88 °C
